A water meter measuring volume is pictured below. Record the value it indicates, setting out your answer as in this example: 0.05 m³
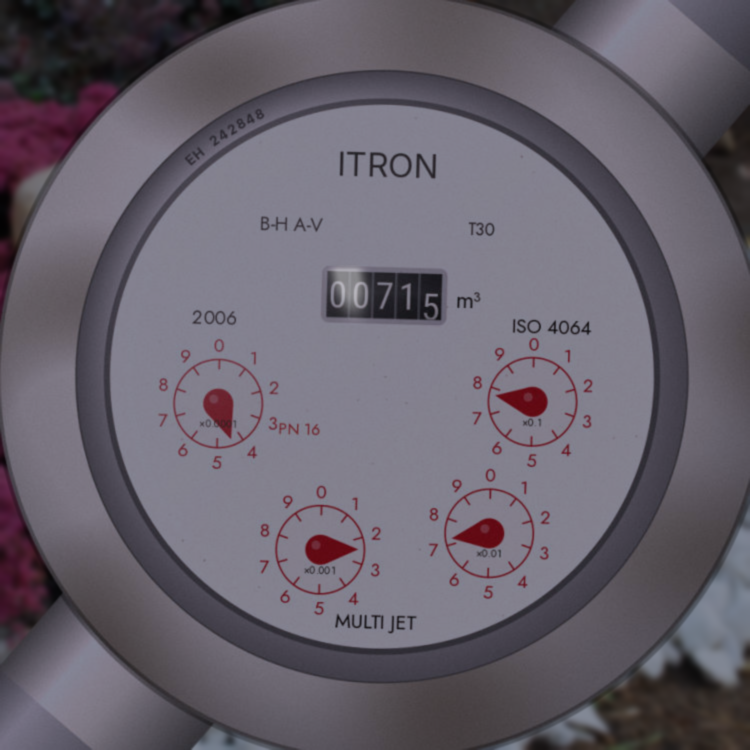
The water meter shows 714.7724 m³
